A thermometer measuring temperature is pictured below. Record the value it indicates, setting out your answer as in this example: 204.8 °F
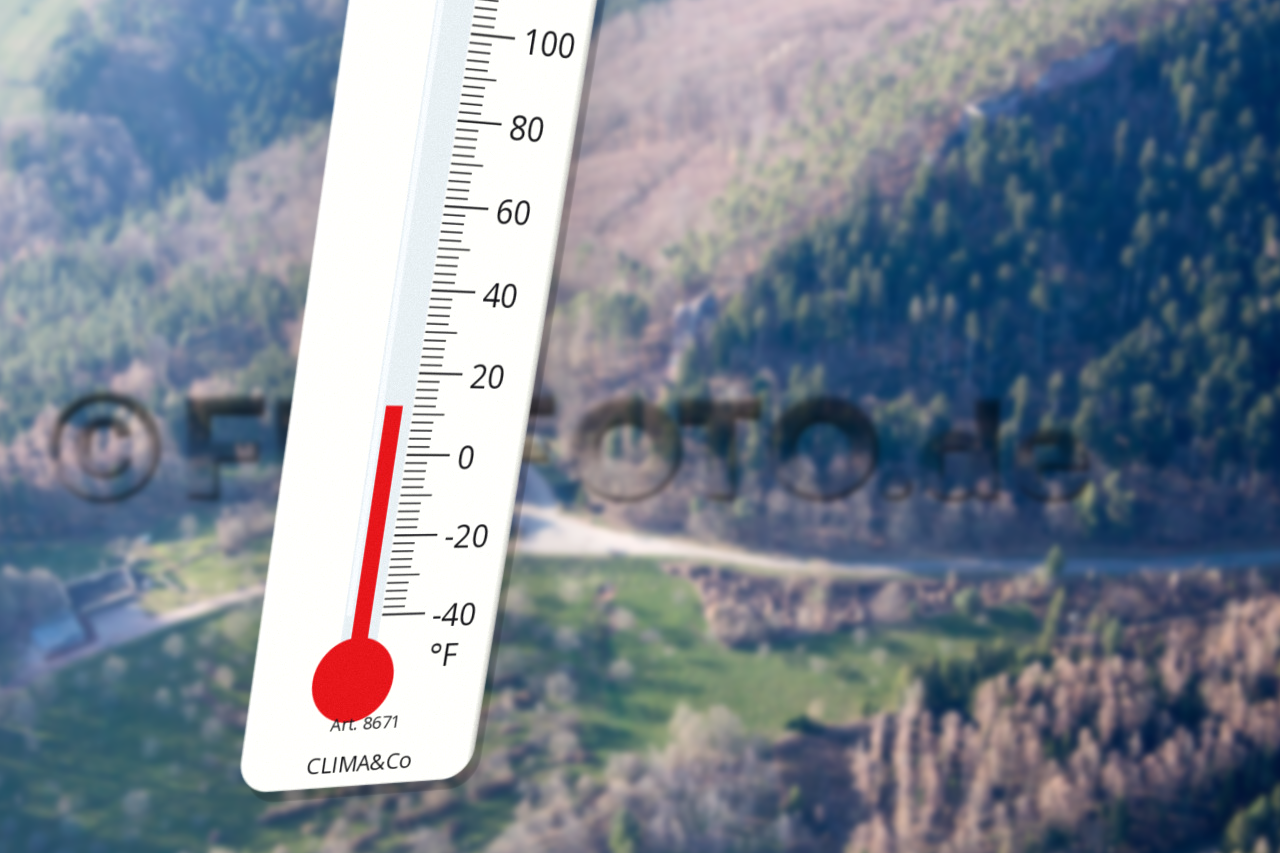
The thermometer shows 12 °F
